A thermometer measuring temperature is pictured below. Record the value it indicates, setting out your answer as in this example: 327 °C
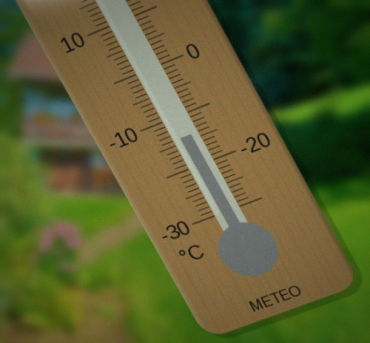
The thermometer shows -14 °C
